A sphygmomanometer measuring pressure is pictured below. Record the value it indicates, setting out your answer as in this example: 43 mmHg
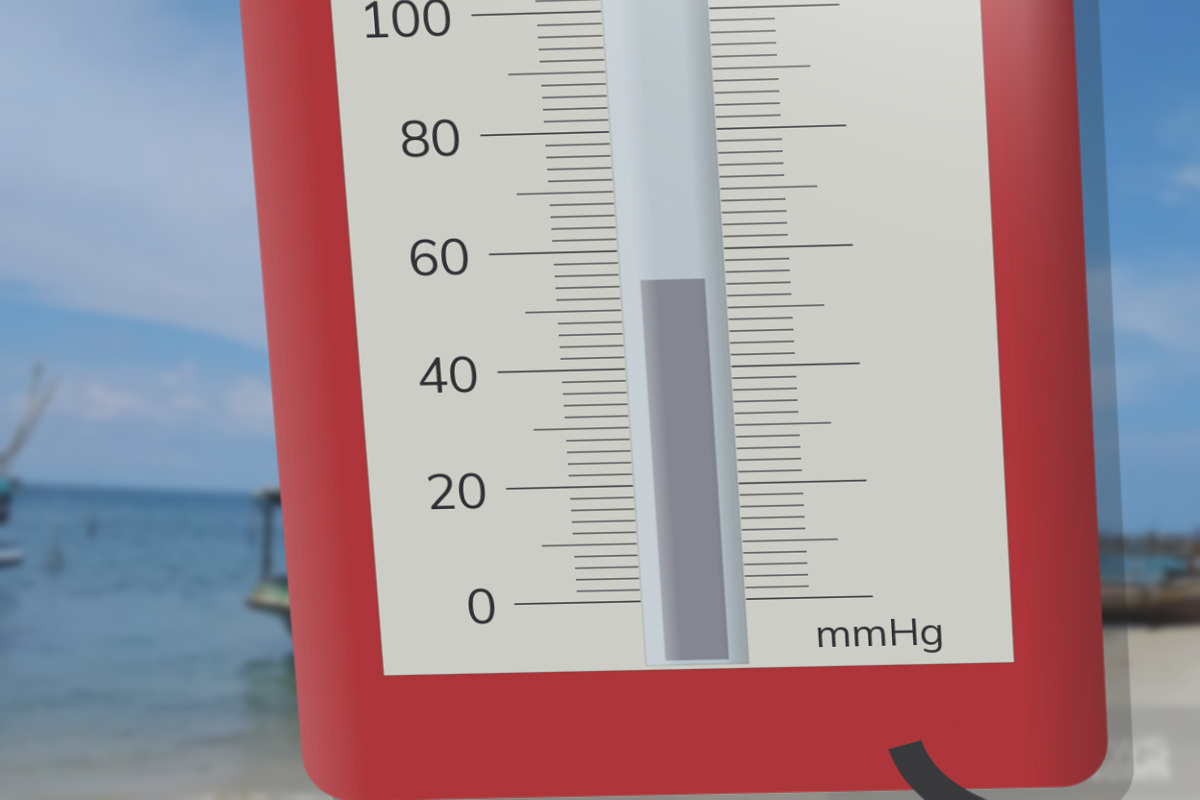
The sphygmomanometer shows 55 mmHg
